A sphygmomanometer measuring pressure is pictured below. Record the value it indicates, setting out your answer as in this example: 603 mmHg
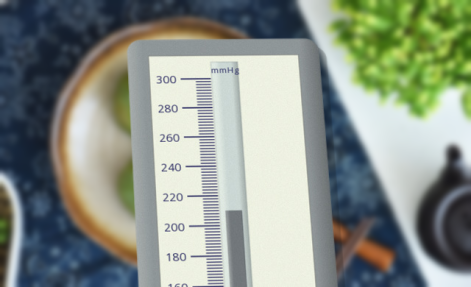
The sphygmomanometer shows 210 mmHg
